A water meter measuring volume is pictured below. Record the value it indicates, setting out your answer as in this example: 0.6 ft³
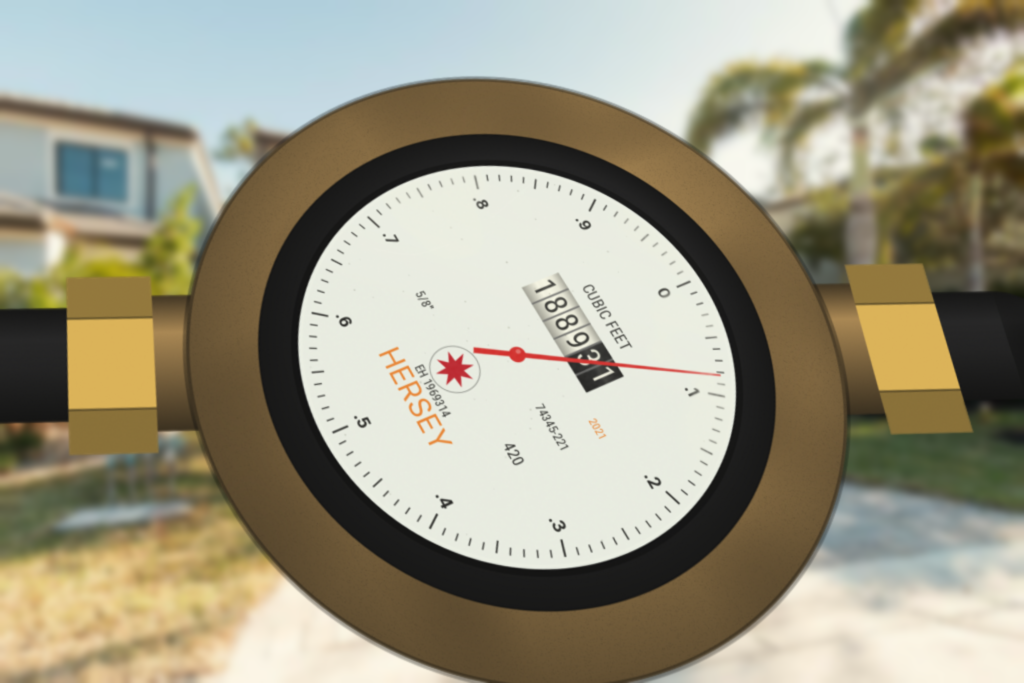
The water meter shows 188931.08 ft³
